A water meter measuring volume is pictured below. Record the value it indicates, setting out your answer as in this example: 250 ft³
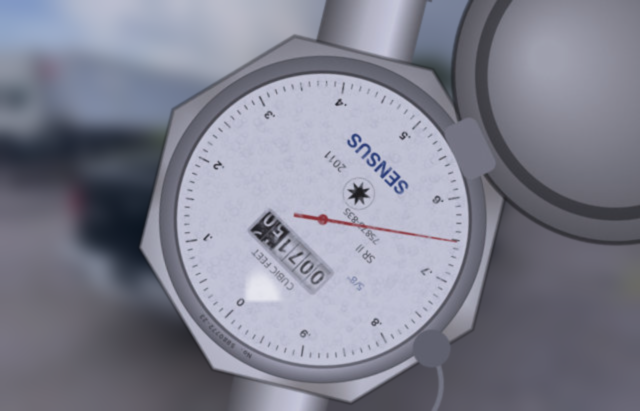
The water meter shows 7149.65 ft³
